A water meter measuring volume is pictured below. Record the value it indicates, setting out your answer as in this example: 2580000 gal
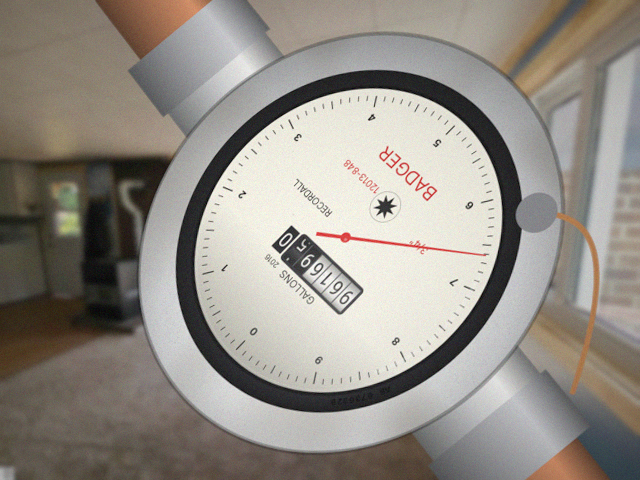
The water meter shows 9616946.6 gal
